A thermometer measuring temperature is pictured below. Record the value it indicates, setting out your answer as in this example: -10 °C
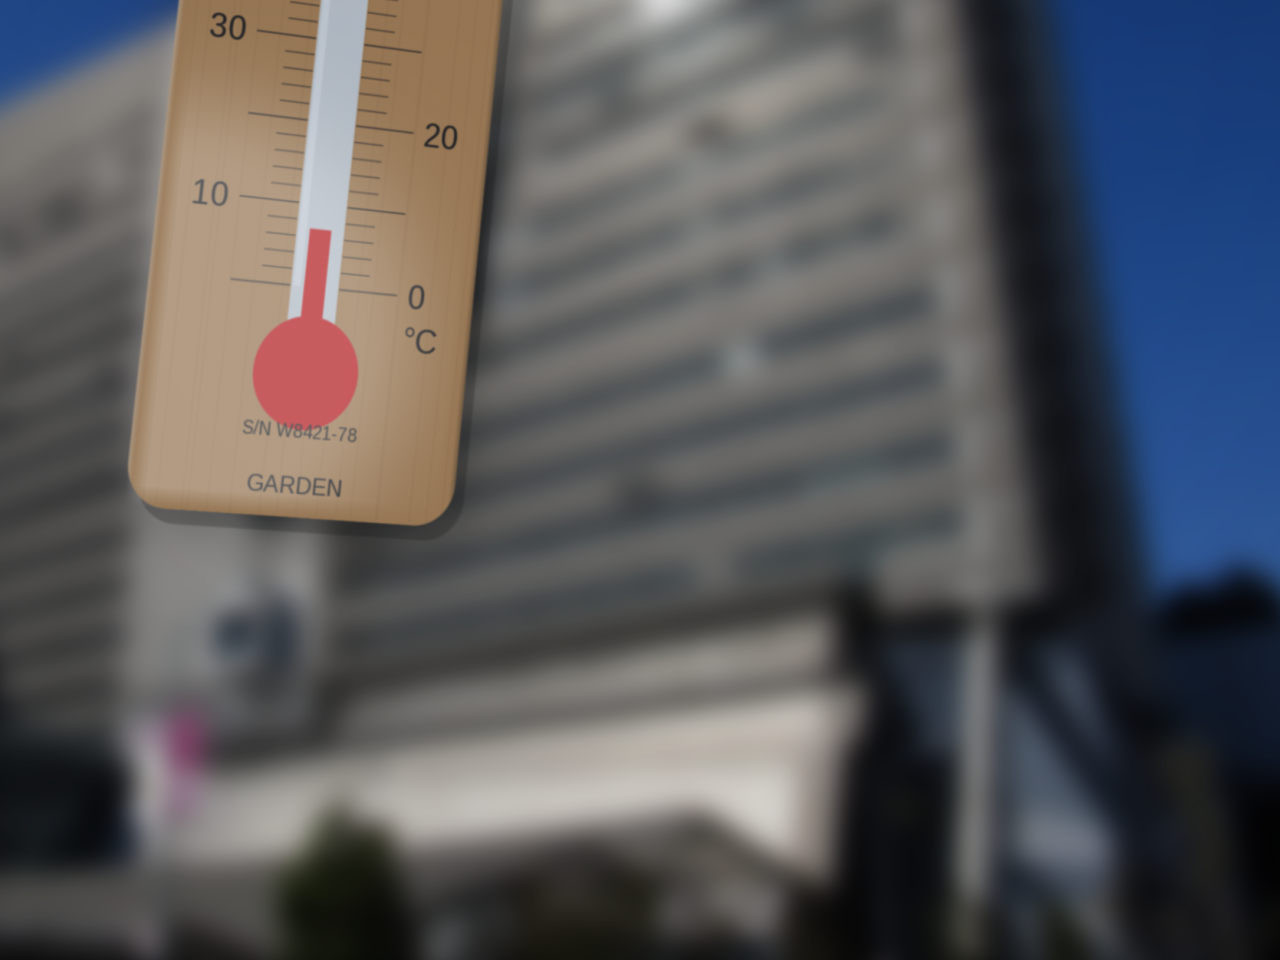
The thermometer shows 7 °C
